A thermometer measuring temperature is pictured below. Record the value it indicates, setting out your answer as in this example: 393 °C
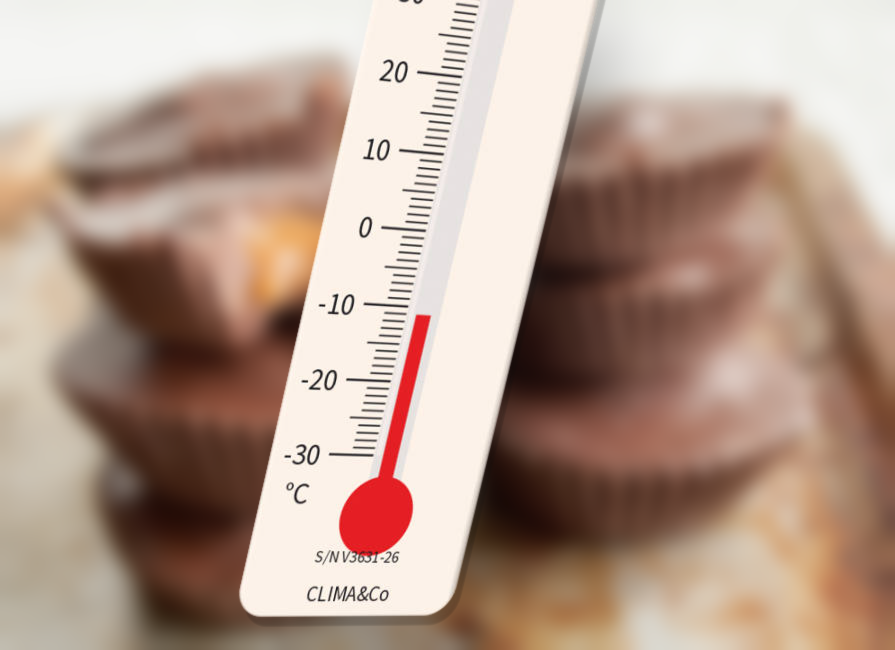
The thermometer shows -11 °C
